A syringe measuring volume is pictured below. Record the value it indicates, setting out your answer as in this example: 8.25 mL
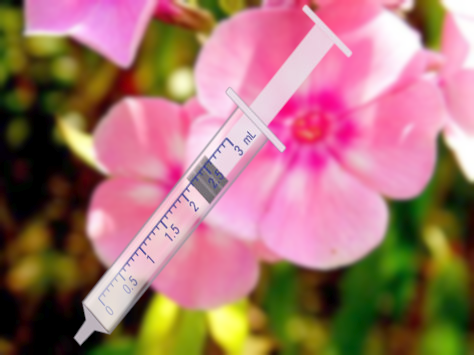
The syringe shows 2.2 mL
